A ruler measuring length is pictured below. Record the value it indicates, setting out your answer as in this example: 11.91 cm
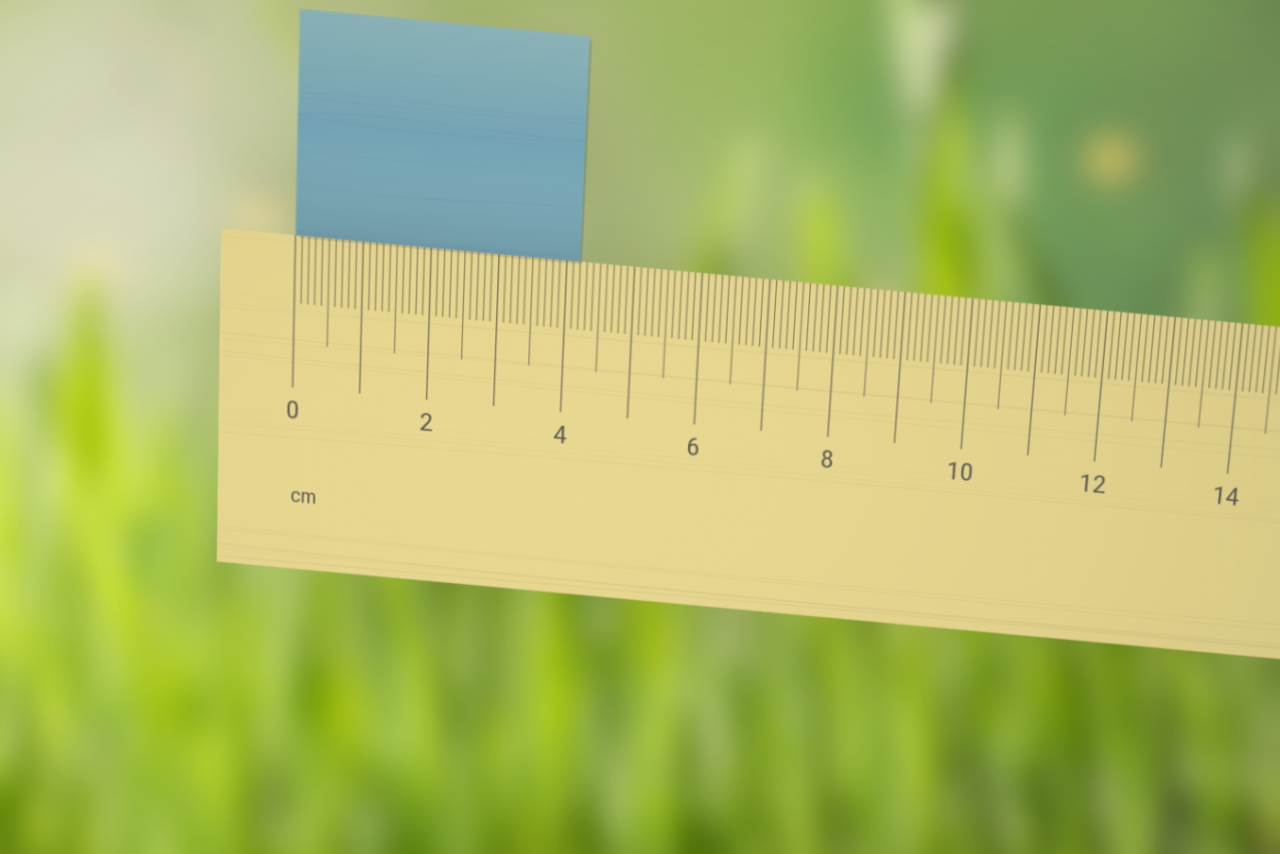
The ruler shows 4.2 cm
